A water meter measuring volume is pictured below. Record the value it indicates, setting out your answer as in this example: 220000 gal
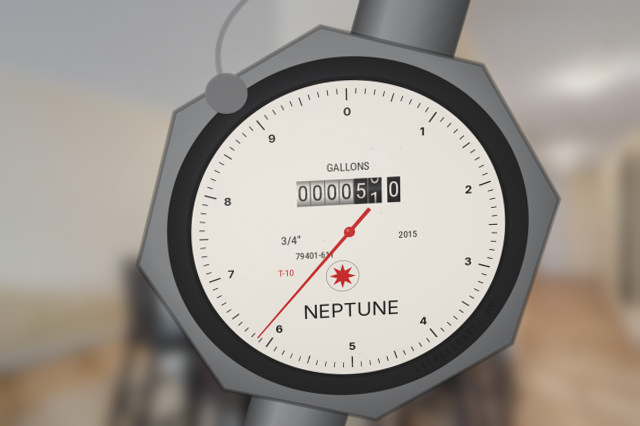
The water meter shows 506.1 gal
